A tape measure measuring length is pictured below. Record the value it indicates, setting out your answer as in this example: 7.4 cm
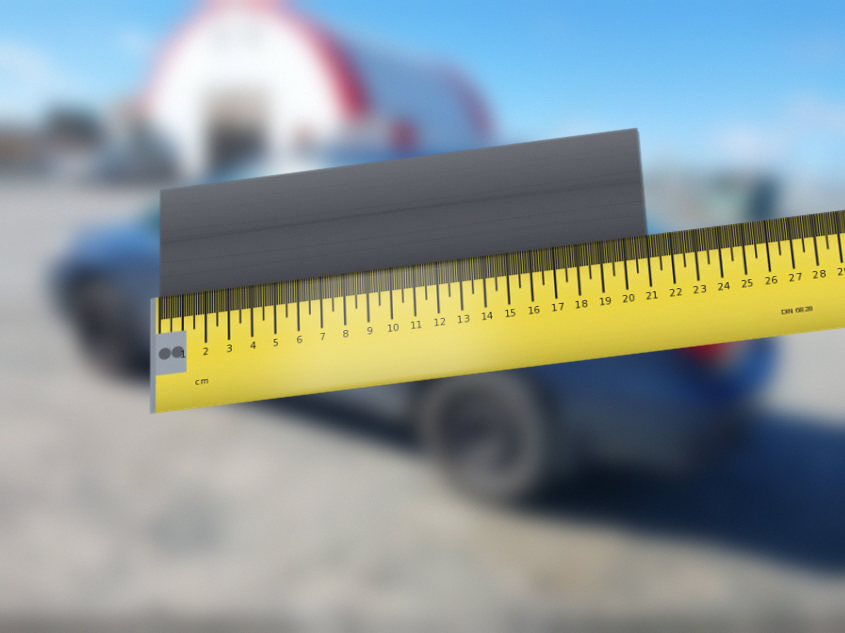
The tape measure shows 21 cm
